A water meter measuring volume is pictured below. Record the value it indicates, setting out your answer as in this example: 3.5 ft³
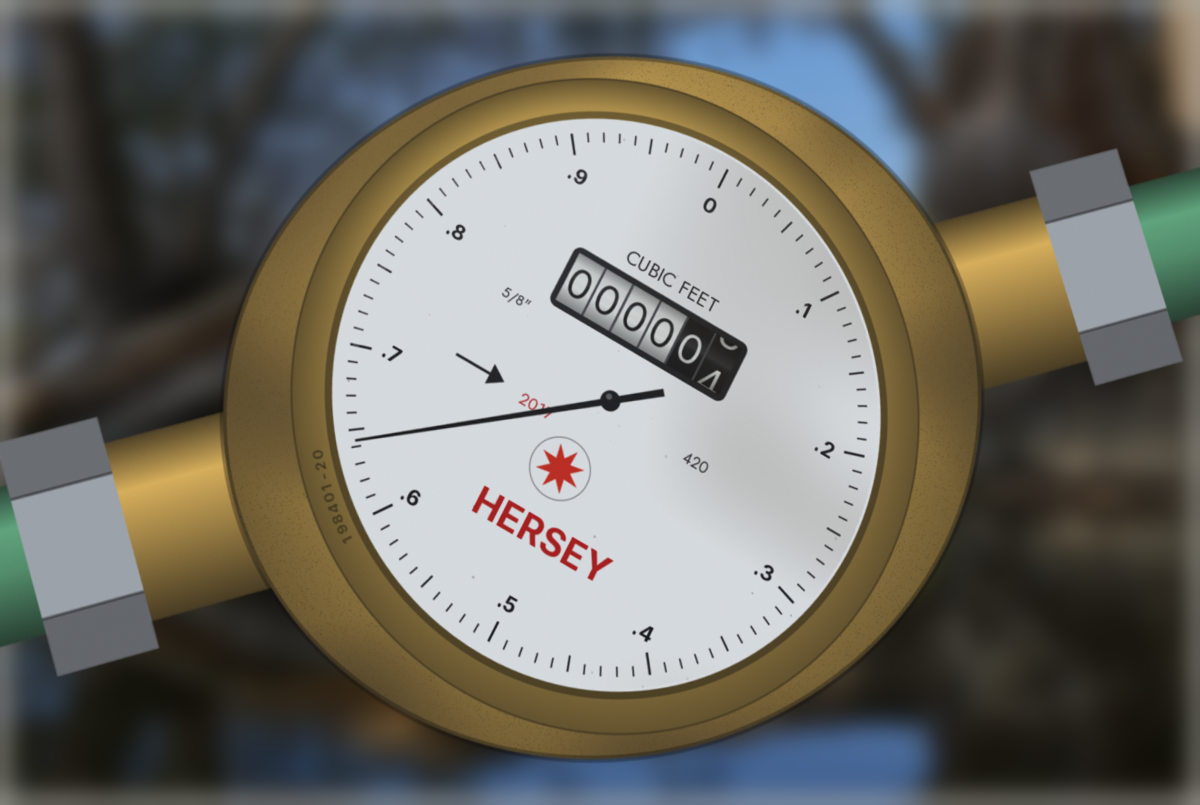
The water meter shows 3.64 ft³
